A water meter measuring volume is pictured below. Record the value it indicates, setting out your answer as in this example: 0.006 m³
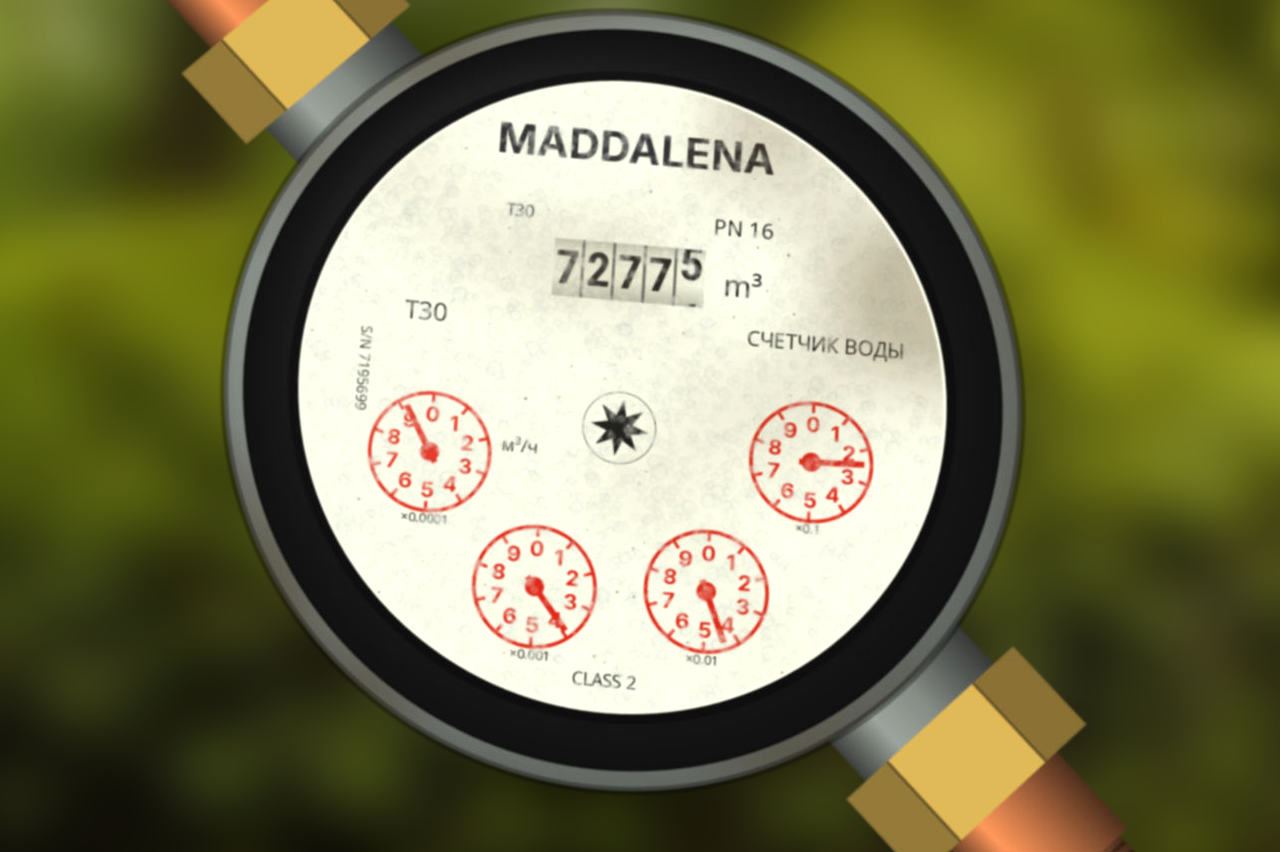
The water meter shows 72775.2439 m³
